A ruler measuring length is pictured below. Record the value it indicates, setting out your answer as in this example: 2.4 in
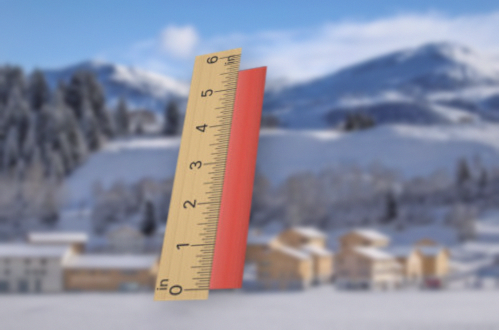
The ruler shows 5.5 in
